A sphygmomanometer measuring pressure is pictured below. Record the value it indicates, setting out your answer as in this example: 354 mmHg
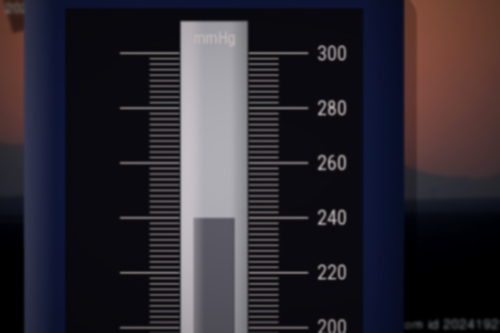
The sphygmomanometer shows 240 mmHg
